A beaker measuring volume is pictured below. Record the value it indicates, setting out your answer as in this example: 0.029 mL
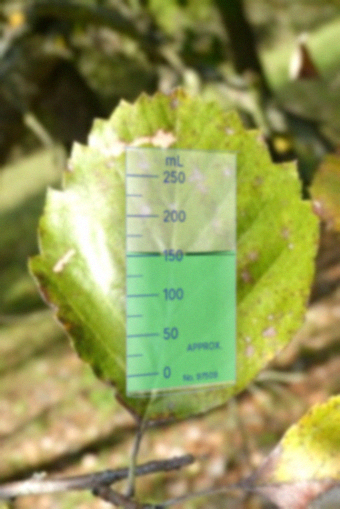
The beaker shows 150 mL
